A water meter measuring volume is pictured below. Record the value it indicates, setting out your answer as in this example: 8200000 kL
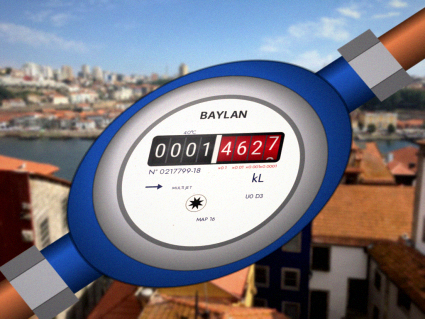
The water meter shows 1.4627 kL
